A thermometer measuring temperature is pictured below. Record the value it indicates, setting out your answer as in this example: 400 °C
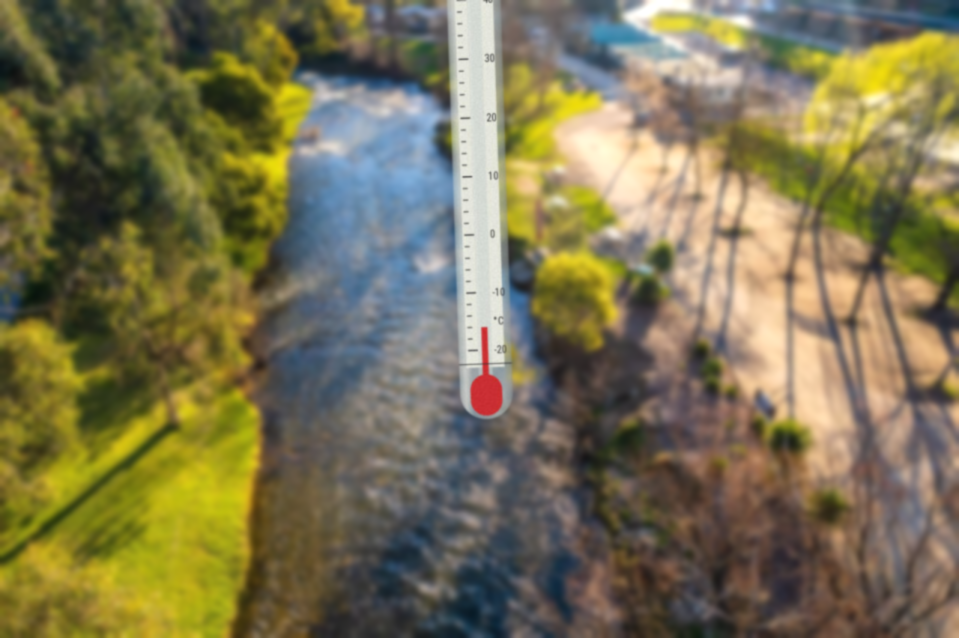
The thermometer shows -16 °C
